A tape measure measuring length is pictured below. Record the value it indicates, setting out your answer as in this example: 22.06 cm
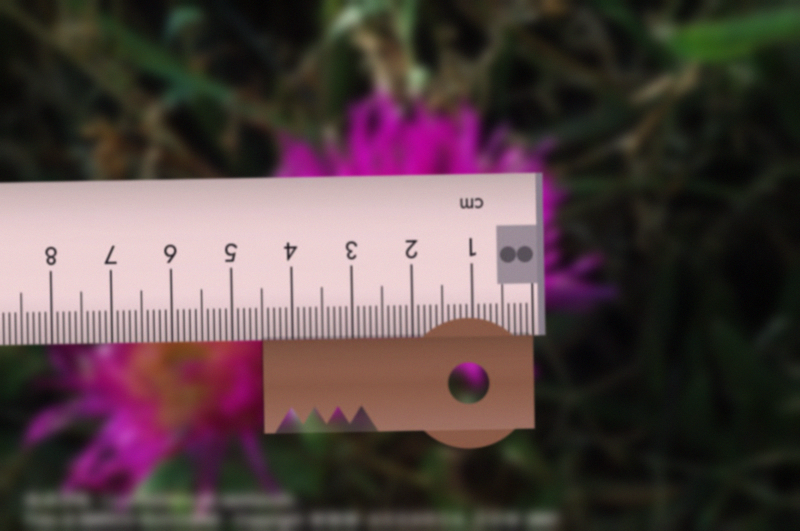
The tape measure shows 4.5 cm
